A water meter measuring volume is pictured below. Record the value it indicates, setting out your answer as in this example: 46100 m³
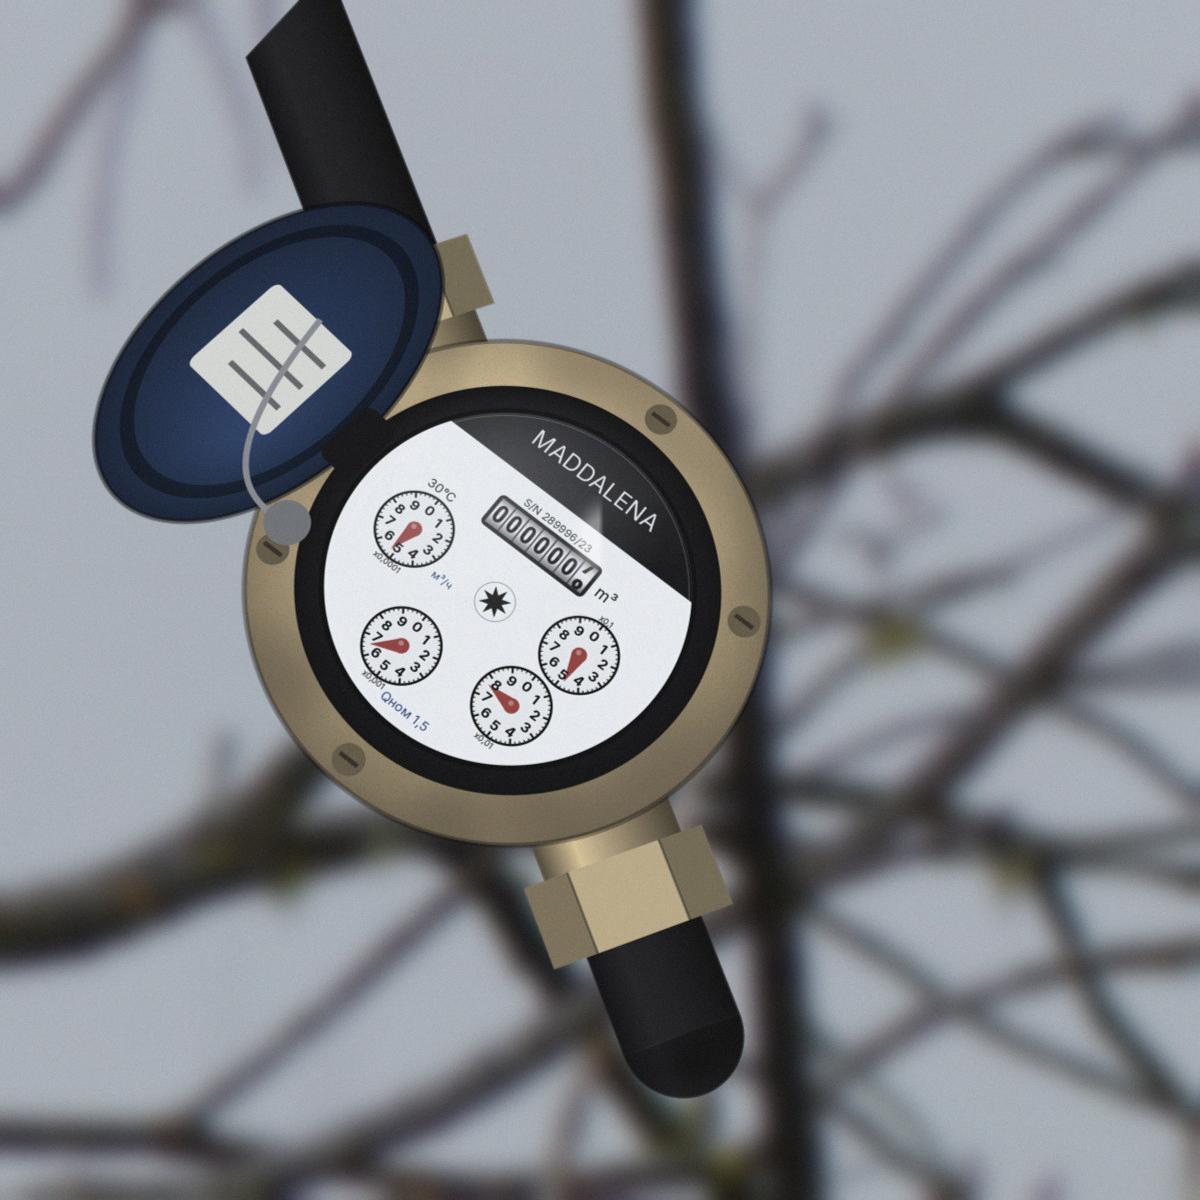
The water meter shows 7.4765 m³
